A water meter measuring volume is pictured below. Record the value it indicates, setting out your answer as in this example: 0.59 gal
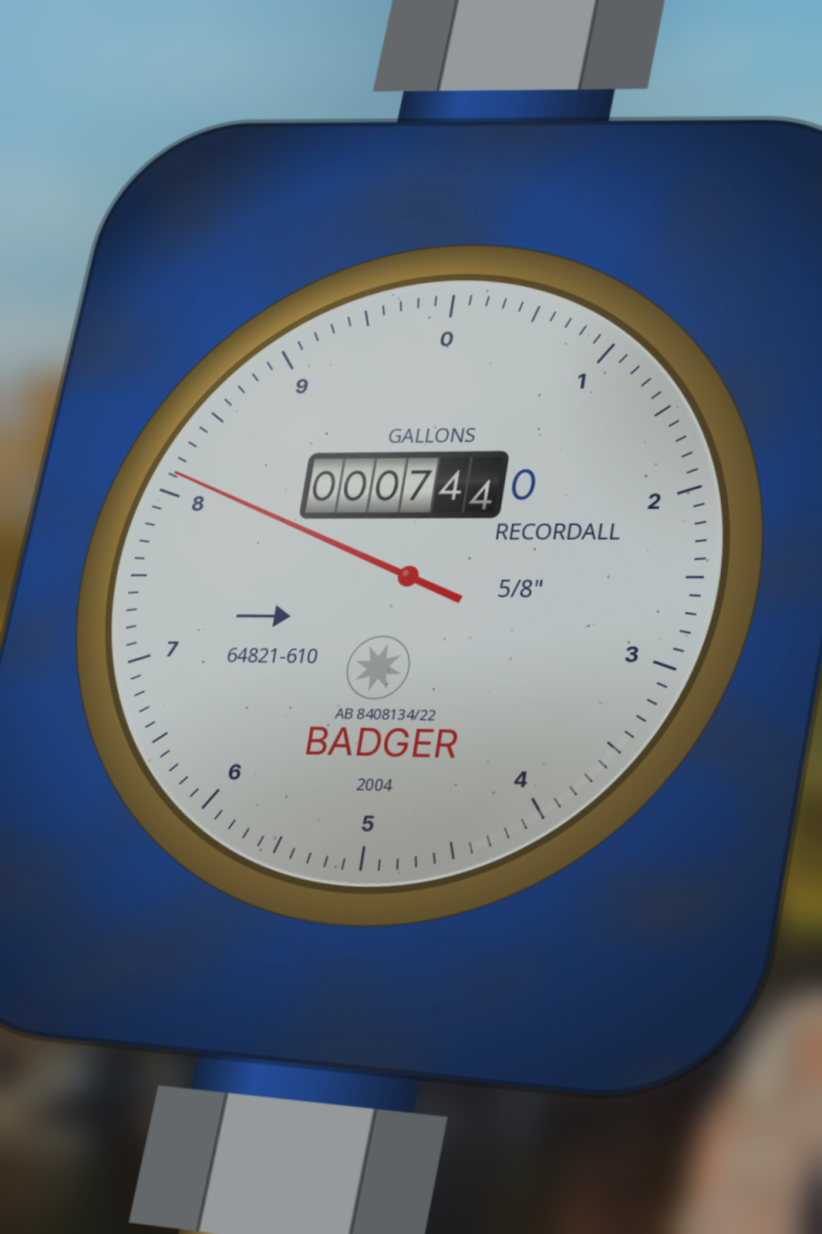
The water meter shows 7438.1 gal
